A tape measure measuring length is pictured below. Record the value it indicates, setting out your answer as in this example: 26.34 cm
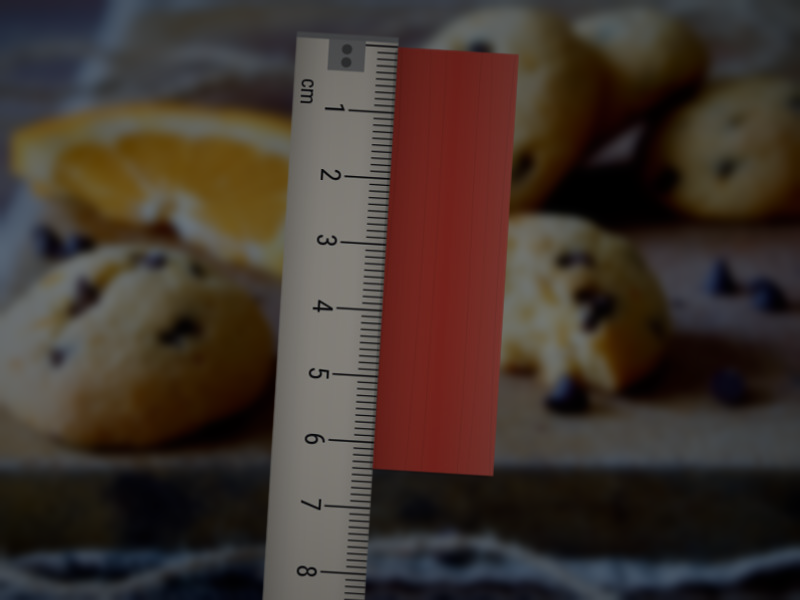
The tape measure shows 6.4 cm
